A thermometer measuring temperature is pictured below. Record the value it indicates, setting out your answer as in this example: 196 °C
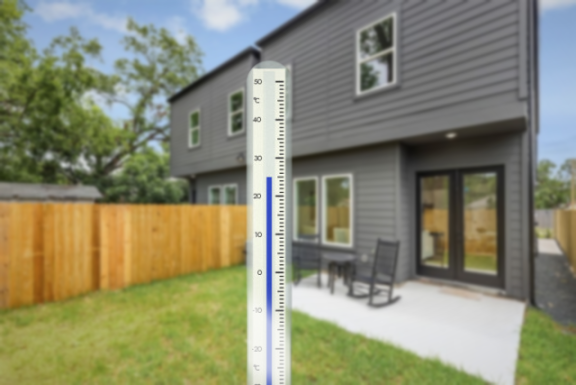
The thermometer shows 25 °C
